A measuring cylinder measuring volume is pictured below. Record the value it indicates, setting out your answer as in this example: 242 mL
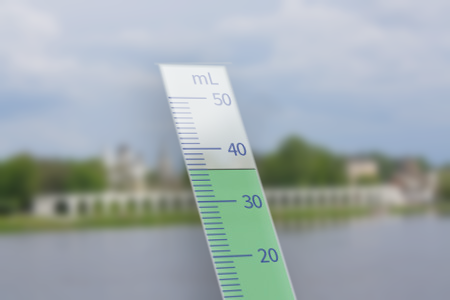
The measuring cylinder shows 36 mL
